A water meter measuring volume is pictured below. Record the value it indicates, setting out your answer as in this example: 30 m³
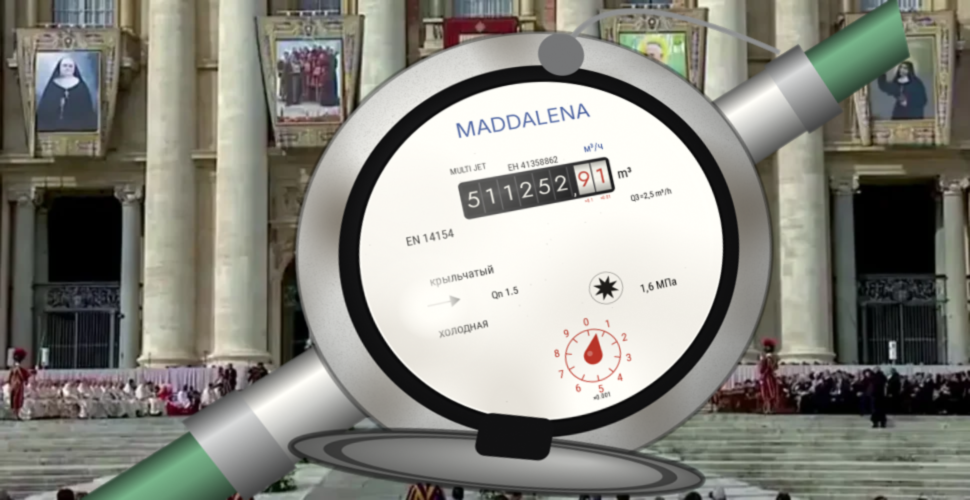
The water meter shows 511252.910 m³
